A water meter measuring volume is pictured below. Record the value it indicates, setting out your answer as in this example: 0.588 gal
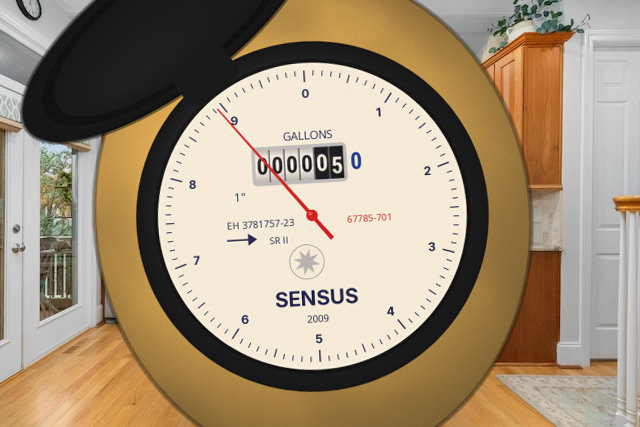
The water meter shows 48.9 gal
